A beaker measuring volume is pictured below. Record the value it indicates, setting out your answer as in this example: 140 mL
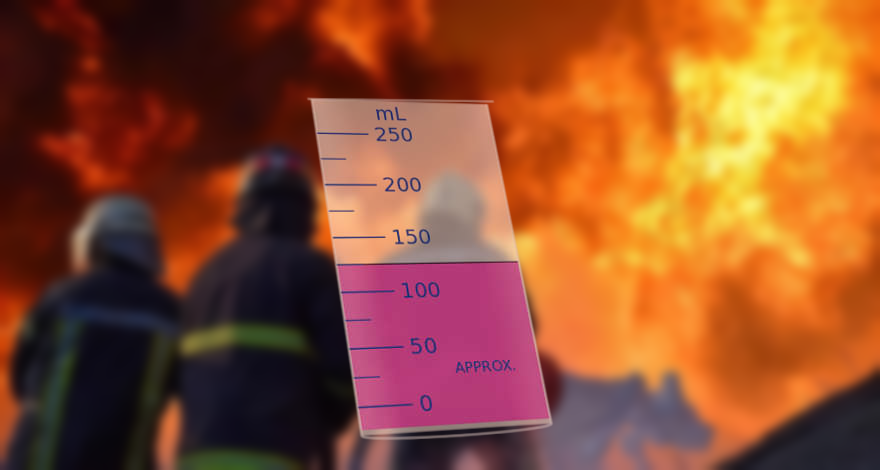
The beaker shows 125 mL
